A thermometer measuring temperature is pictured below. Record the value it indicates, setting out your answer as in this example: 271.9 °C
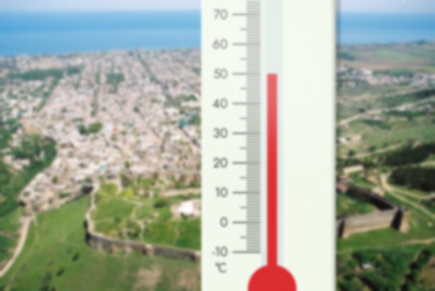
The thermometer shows 50 °C
